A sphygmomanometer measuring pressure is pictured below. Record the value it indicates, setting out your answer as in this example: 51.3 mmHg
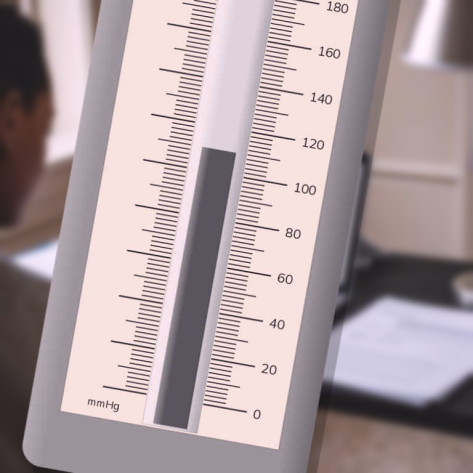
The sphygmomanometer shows 110 mmHg
